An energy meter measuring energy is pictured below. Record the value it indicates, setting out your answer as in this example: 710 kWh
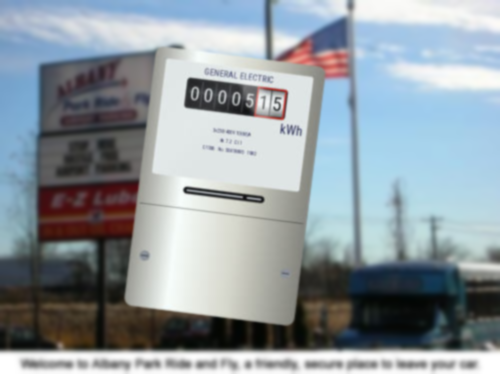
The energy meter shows 5.15 kWh
